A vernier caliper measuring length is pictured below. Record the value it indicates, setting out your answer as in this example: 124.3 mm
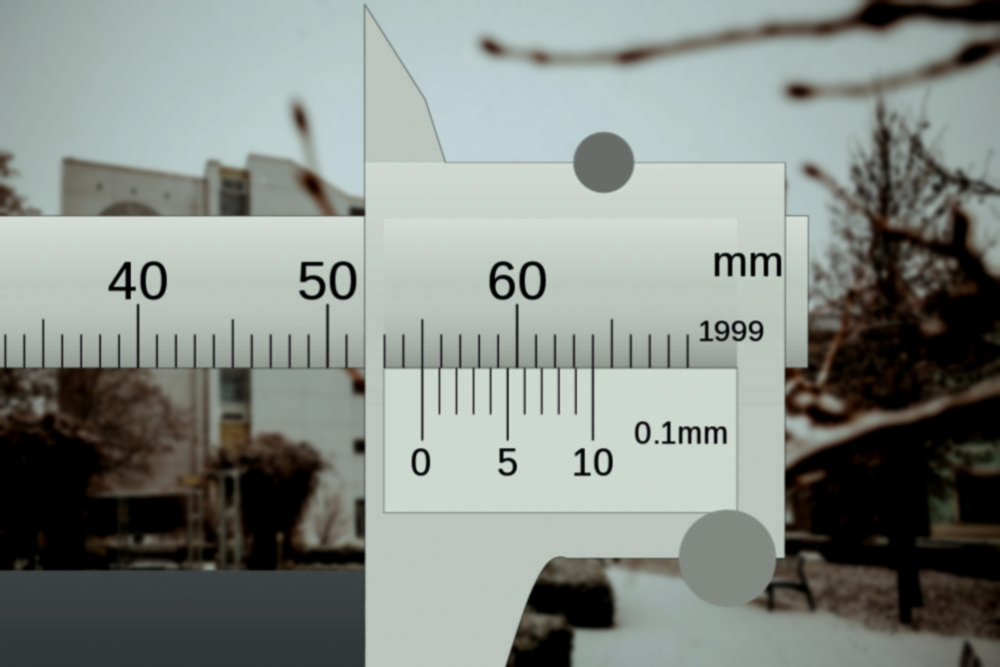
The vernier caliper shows 55.0 mm
